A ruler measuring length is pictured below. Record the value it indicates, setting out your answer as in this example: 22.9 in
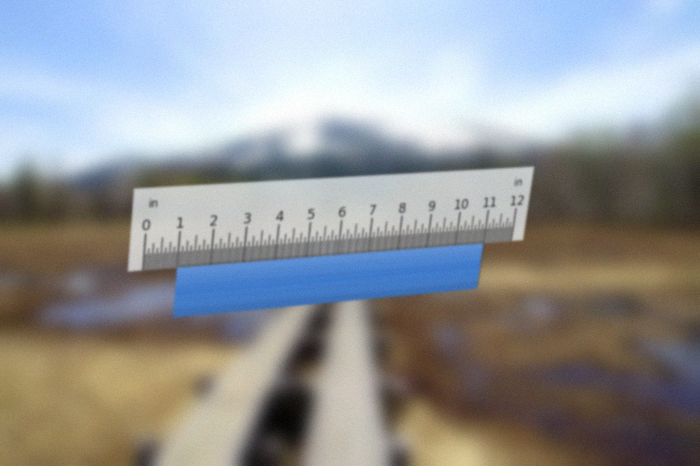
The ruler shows 10 in
